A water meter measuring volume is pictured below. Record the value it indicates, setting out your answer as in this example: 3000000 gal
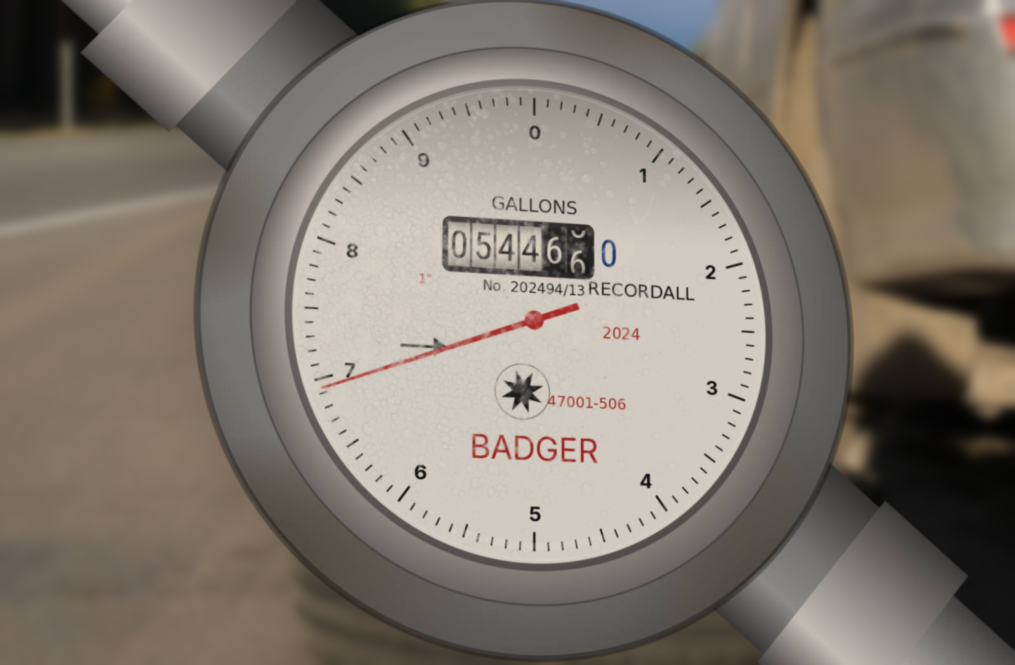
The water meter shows 544656.9 gal
